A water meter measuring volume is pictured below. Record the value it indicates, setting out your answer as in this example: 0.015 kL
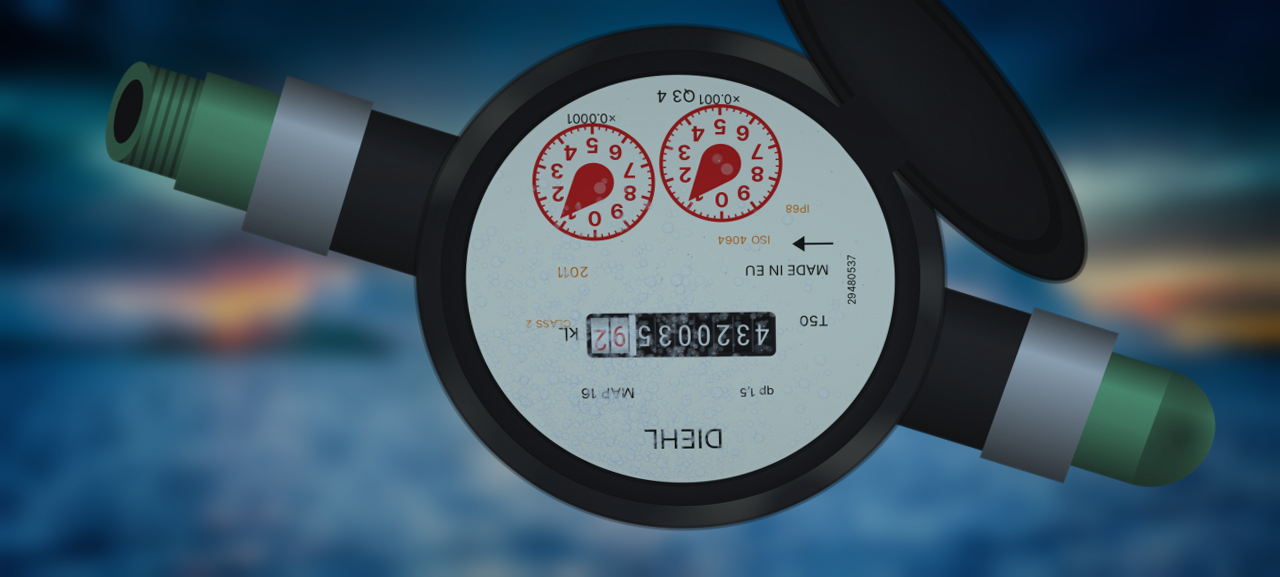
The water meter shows 4320035.9211 kL
